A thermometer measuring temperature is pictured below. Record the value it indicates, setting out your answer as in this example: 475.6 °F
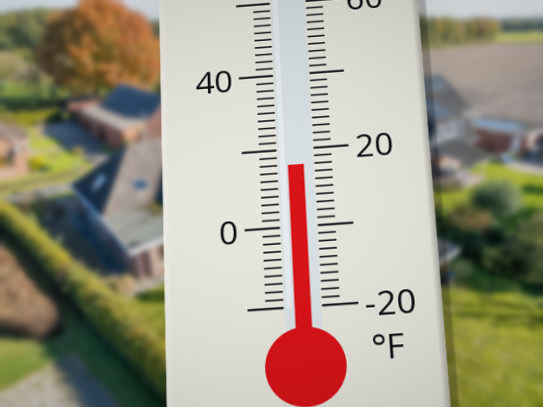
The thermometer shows 16 °F
